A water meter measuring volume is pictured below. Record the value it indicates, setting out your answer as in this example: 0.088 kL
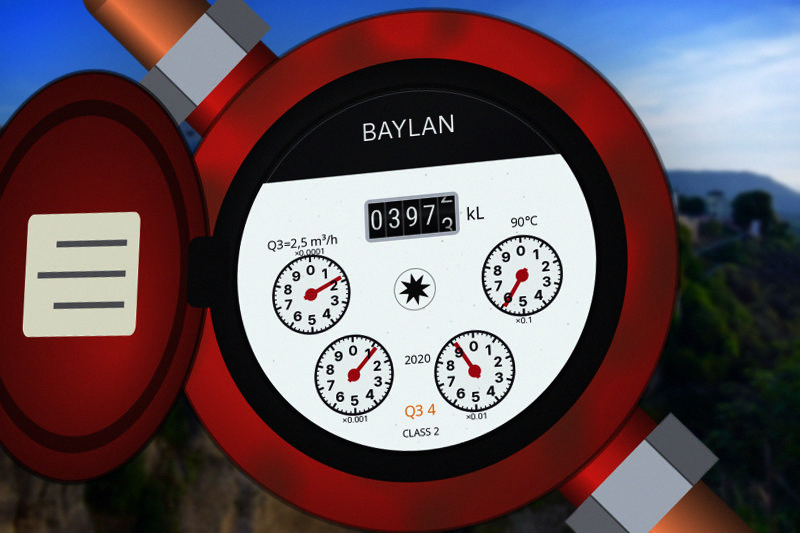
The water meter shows 3972.5911 kL
